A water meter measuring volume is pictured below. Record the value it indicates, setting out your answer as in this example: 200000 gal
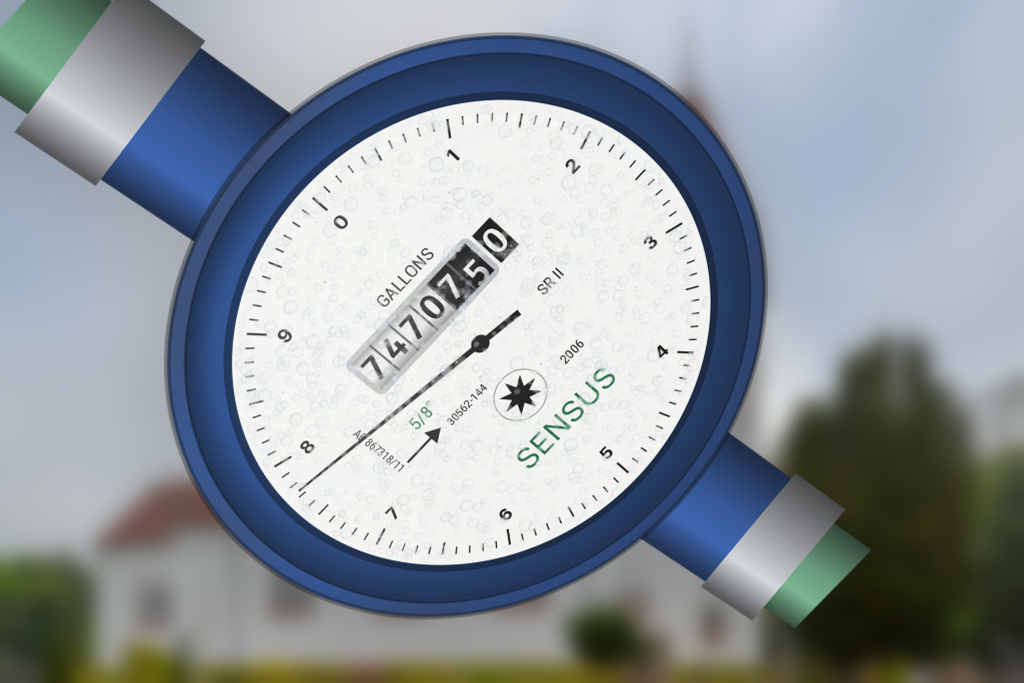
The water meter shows 7470747.7 gal
